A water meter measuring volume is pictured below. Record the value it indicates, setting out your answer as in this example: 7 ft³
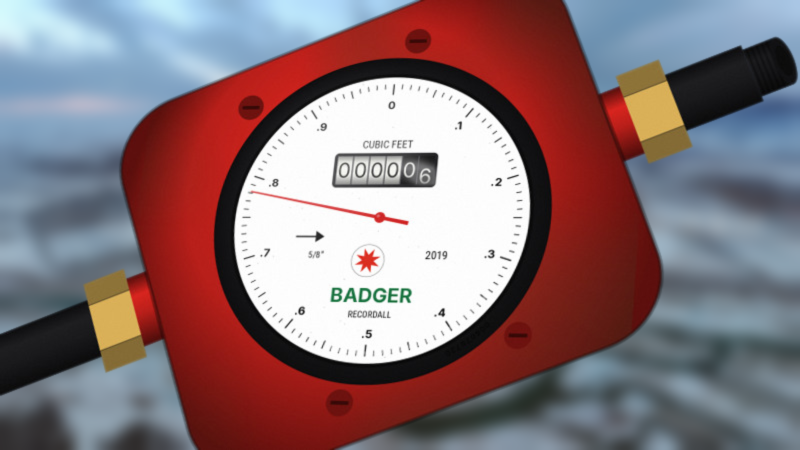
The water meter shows 5.78 ft³
